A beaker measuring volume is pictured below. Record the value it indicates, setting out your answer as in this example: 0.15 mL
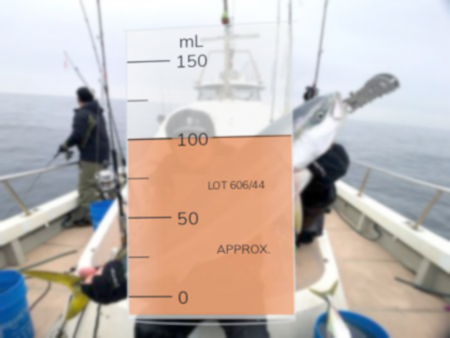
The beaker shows 100 mL
